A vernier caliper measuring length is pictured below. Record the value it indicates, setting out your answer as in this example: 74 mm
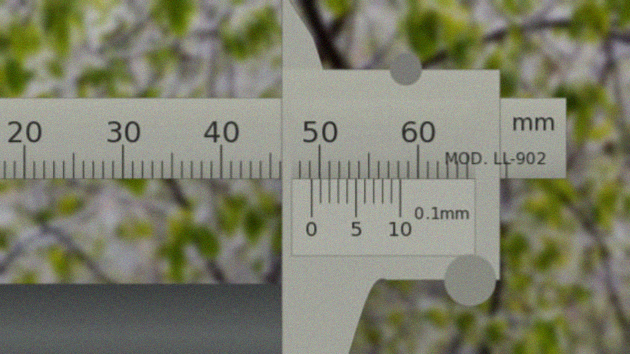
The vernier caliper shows 49.2 mm
